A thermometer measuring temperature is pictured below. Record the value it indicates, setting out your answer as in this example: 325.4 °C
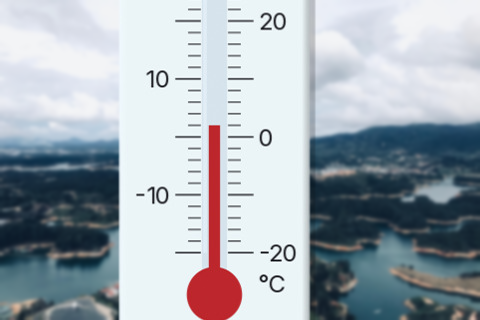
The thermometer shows 2 °C
